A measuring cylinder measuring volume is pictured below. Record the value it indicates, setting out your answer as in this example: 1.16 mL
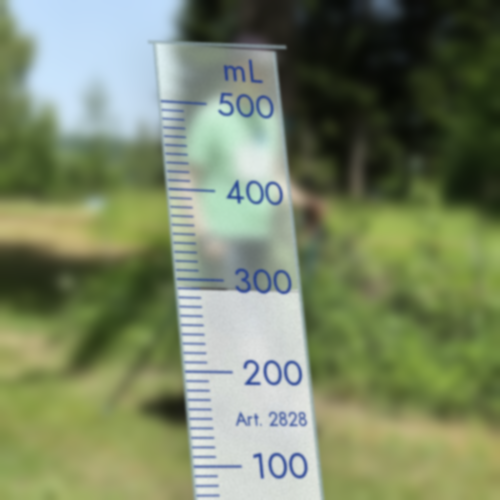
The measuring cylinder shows 290 mL
